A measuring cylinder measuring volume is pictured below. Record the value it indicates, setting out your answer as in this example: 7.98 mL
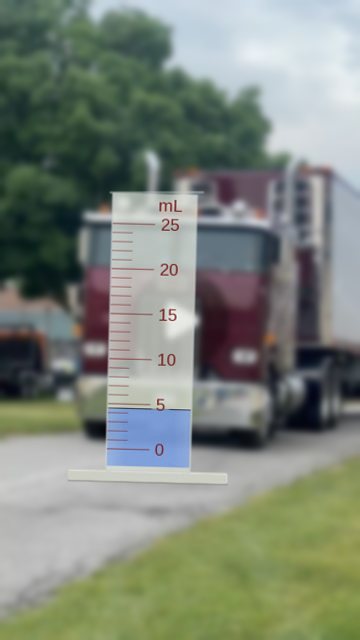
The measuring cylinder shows 4.5 mL
